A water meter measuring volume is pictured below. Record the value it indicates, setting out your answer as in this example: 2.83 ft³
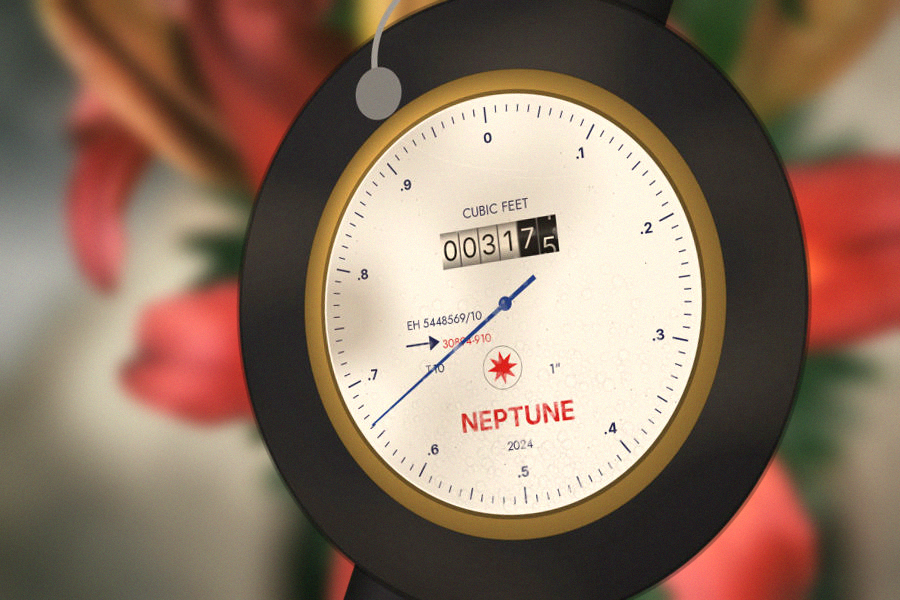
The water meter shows 3174.66 ft³
